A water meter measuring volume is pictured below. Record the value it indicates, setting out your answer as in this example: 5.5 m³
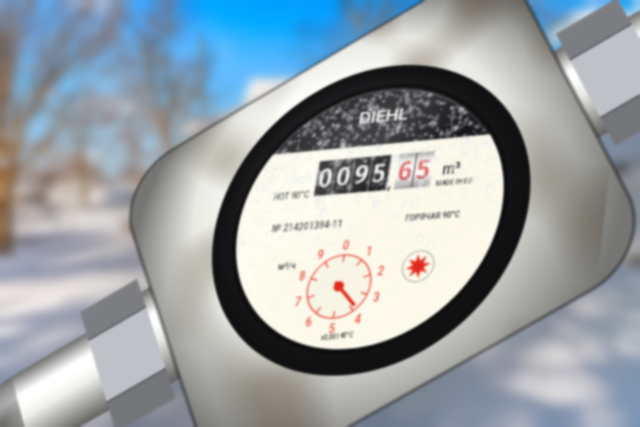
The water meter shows 95.653 m³
